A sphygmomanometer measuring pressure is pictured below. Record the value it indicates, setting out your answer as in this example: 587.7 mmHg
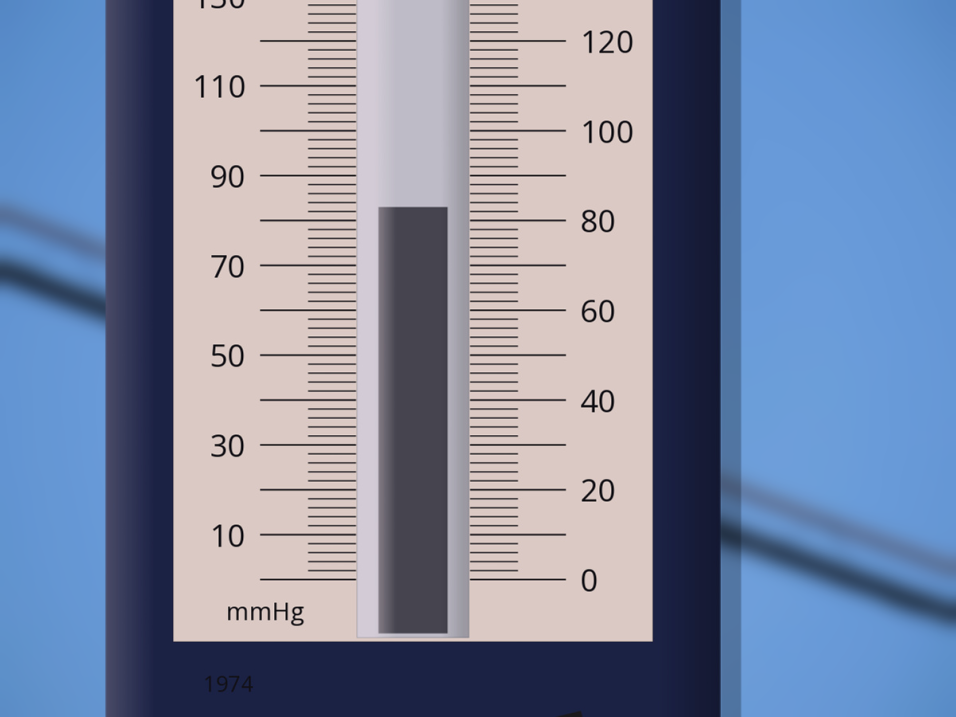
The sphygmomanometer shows 83 mmHg
